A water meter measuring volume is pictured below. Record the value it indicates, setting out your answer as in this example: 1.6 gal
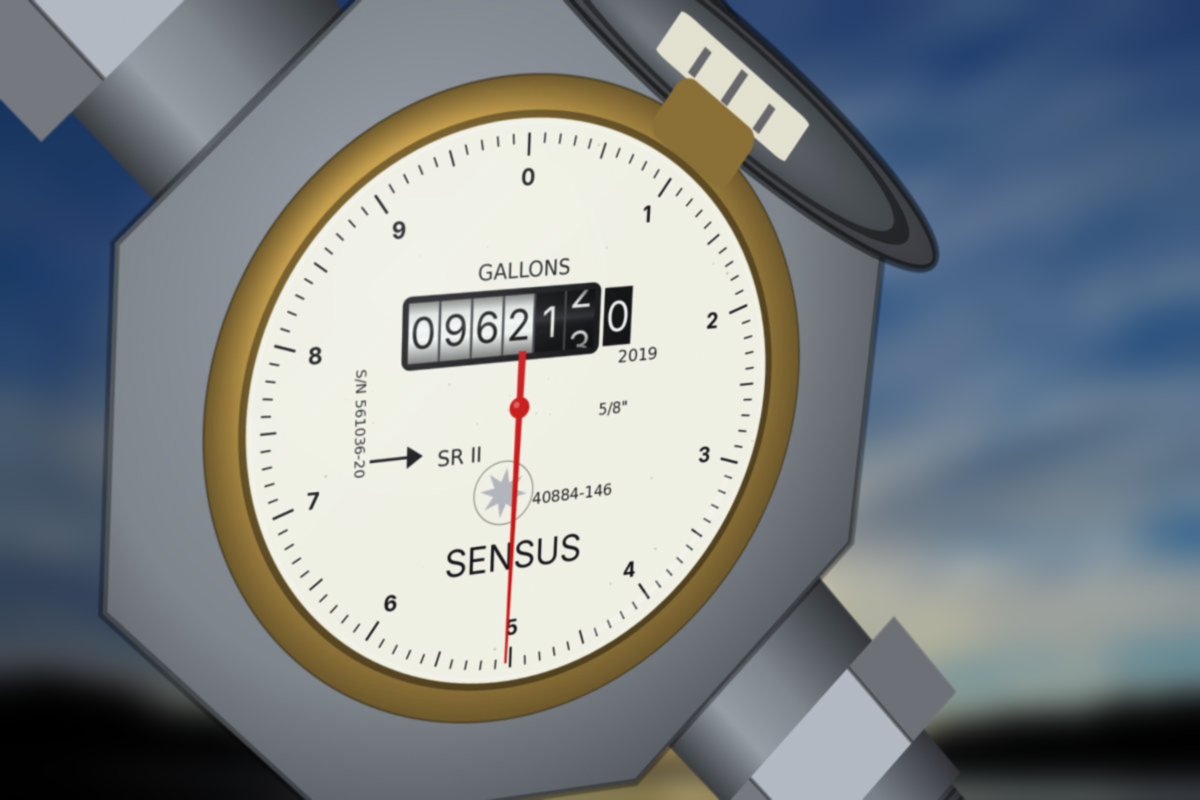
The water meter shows 962125.0 gal
